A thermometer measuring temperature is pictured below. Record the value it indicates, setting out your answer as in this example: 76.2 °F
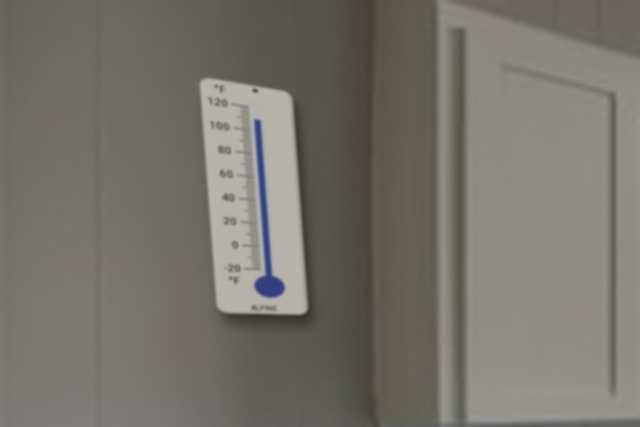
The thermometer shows 110 °F
